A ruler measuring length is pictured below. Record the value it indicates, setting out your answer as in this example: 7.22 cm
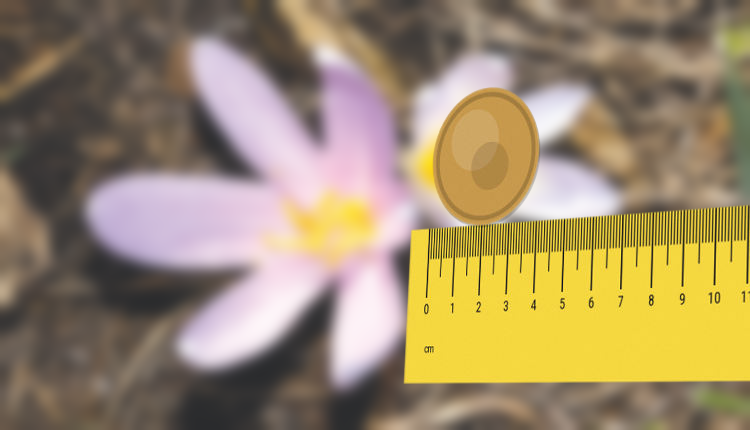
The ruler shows 4 cm
